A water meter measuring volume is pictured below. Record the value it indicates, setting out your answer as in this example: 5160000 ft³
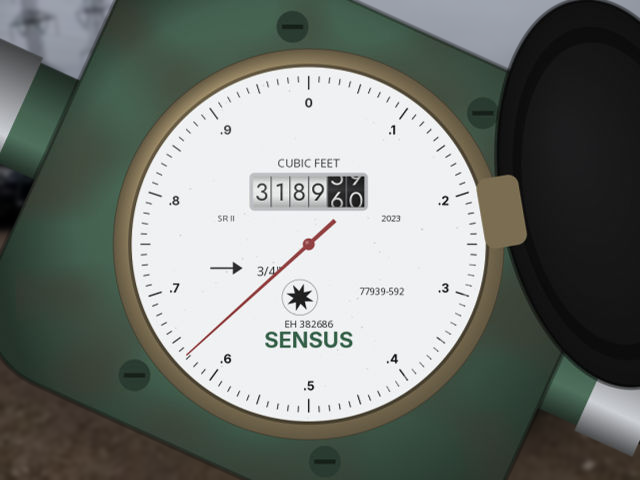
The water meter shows 318959.63 ft³
